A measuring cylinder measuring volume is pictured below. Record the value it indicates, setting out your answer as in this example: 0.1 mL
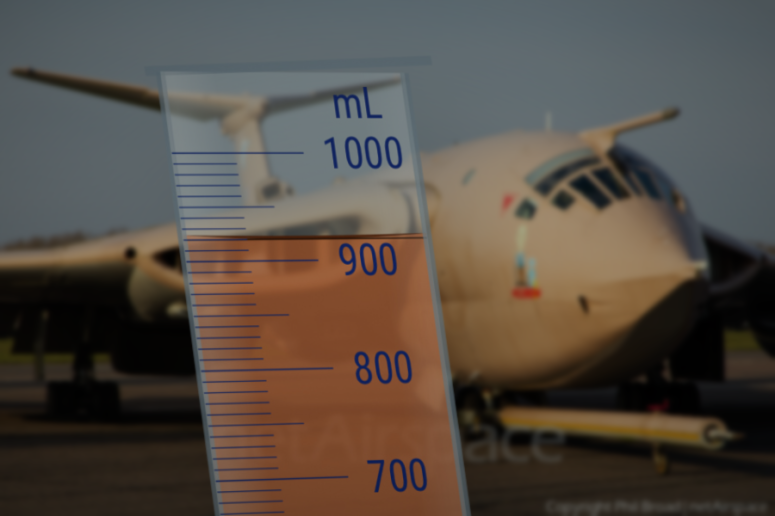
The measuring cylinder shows 920 mL
